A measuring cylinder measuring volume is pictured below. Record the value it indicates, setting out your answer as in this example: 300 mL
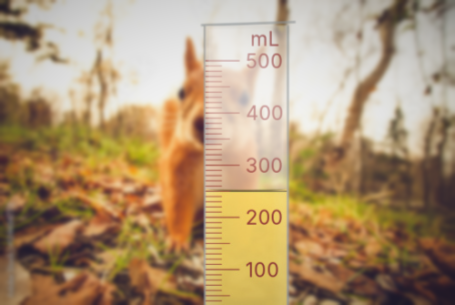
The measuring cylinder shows 250 mL
